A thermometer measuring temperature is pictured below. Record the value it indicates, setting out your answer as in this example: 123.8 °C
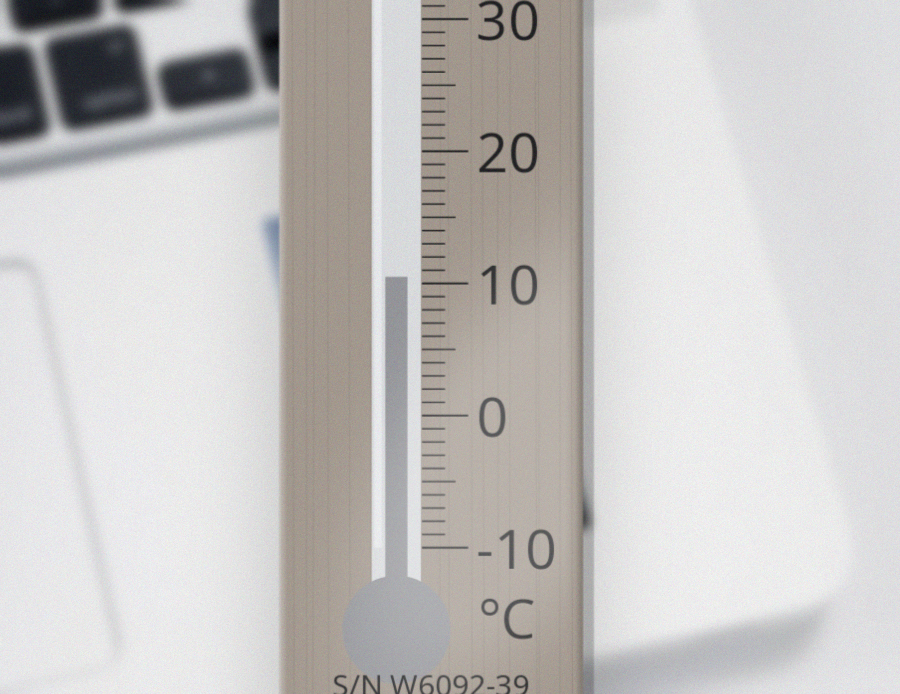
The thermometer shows 10.5 °C
